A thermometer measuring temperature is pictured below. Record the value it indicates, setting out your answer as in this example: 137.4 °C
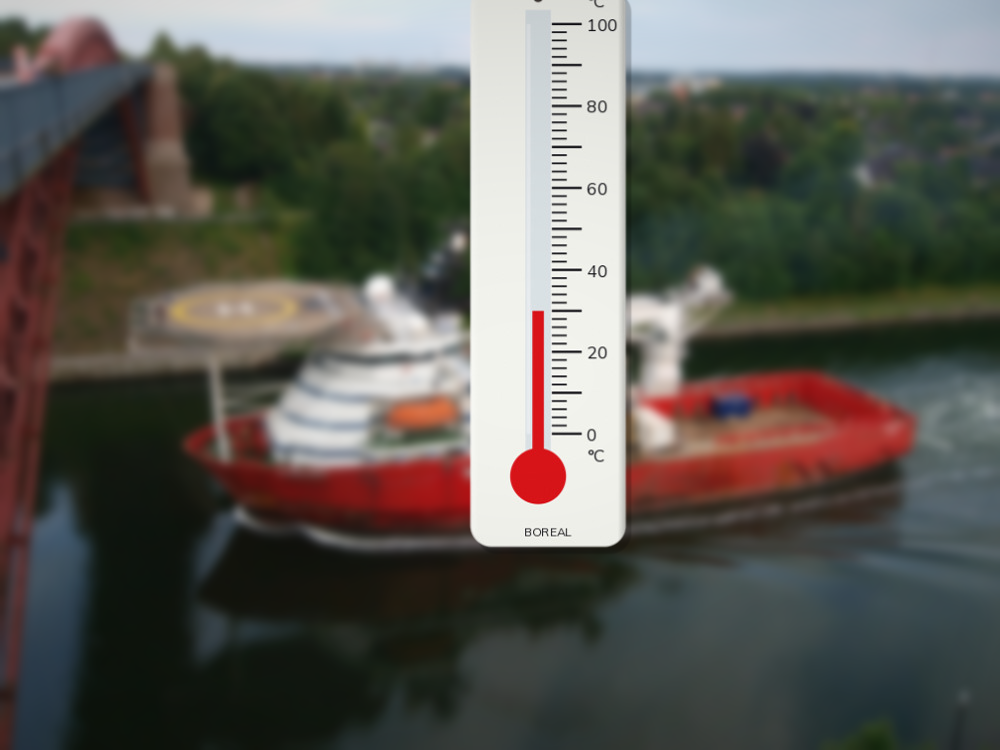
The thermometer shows 30 °C
